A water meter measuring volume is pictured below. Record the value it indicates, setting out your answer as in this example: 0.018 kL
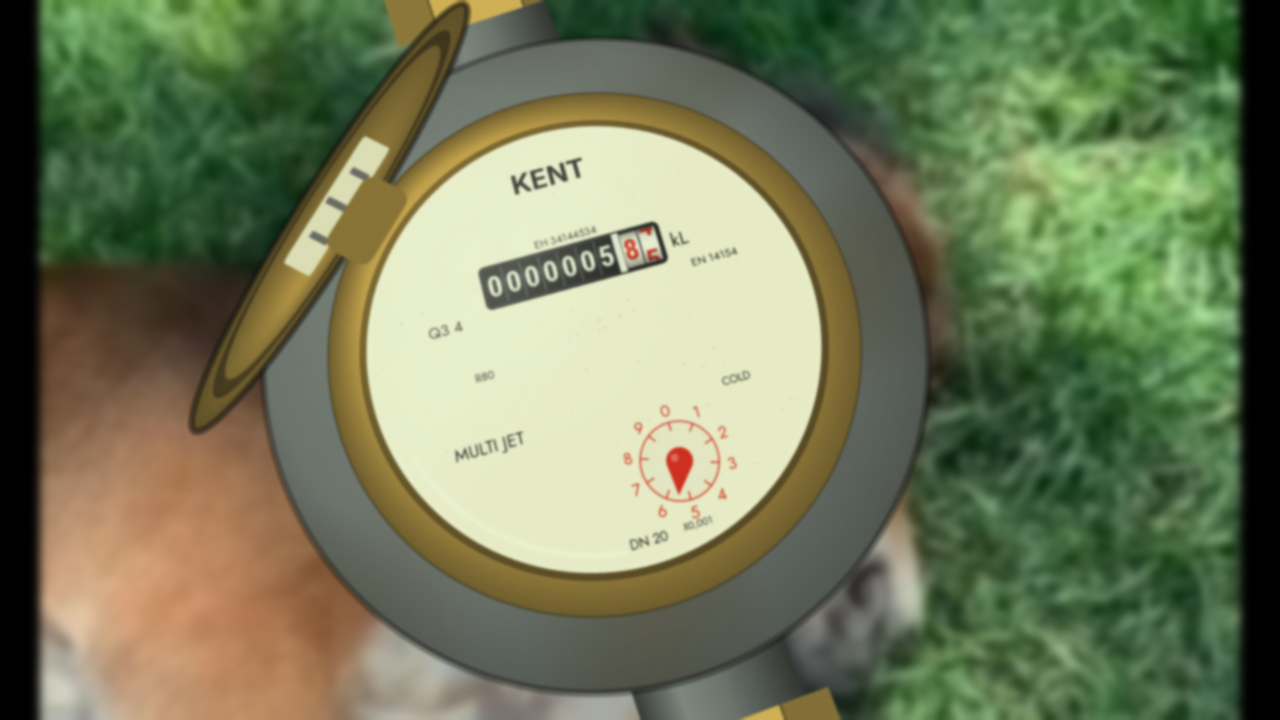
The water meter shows 5.845 kL
